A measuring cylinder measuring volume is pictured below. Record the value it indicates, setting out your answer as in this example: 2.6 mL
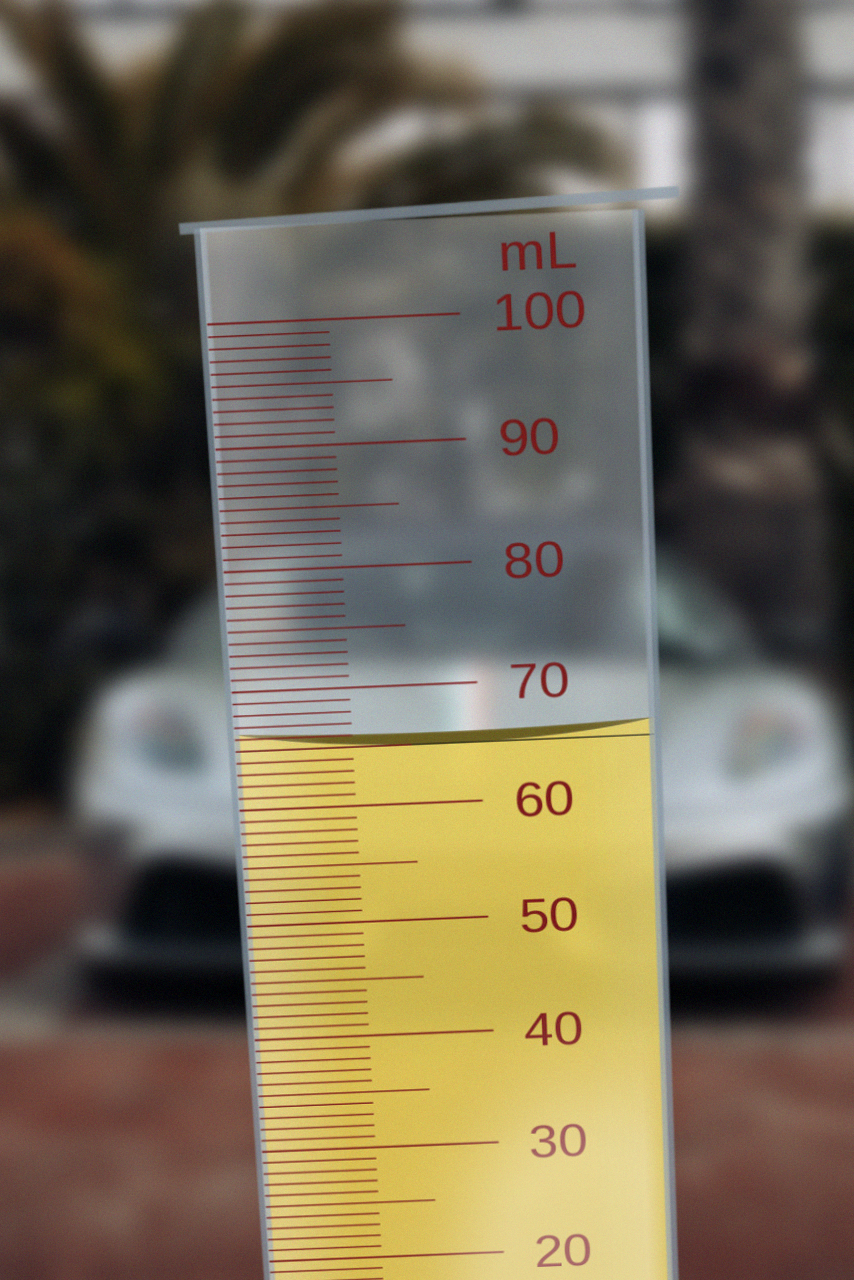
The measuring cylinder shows 65 mL
